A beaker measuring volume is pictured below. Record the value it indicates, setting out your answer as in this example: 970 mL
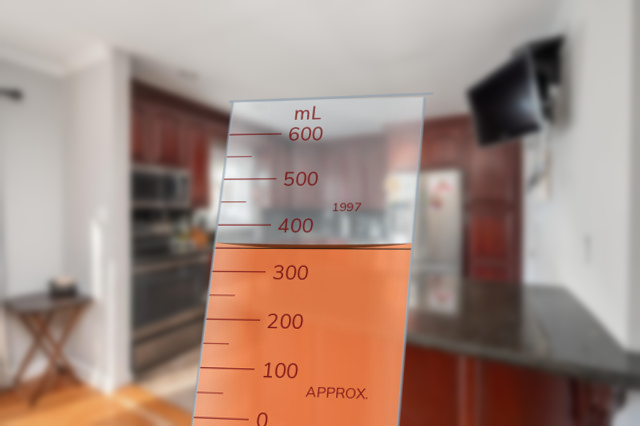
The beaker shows 350 mL
